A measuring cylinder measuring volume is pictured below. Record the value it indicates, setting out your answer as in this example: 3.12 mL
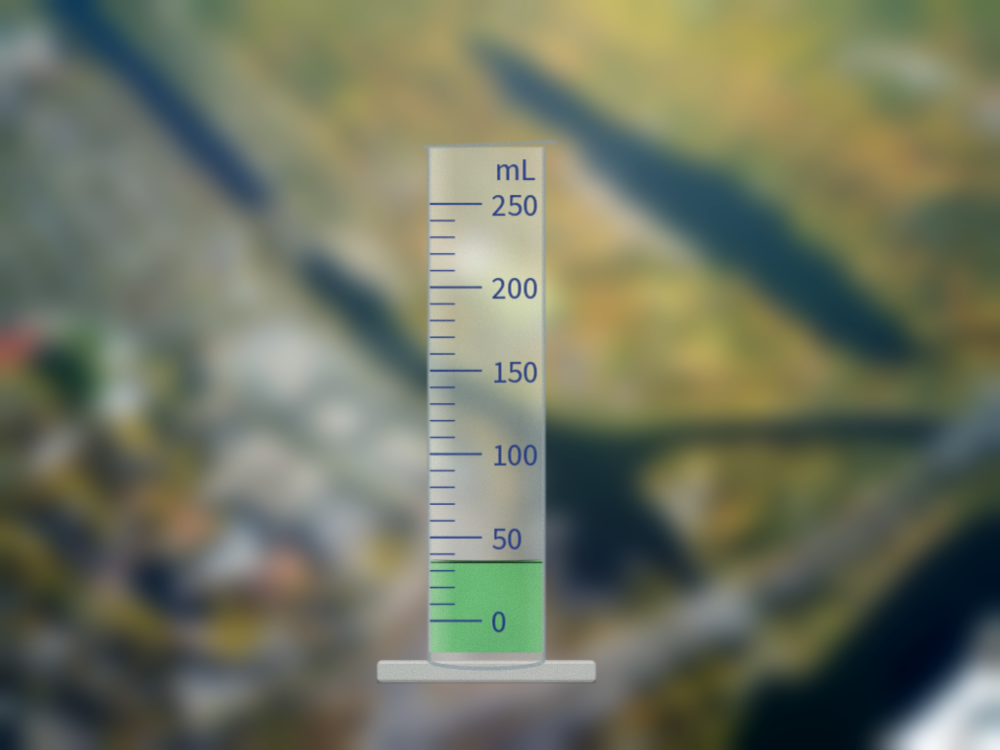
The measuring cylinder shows 35 mL
